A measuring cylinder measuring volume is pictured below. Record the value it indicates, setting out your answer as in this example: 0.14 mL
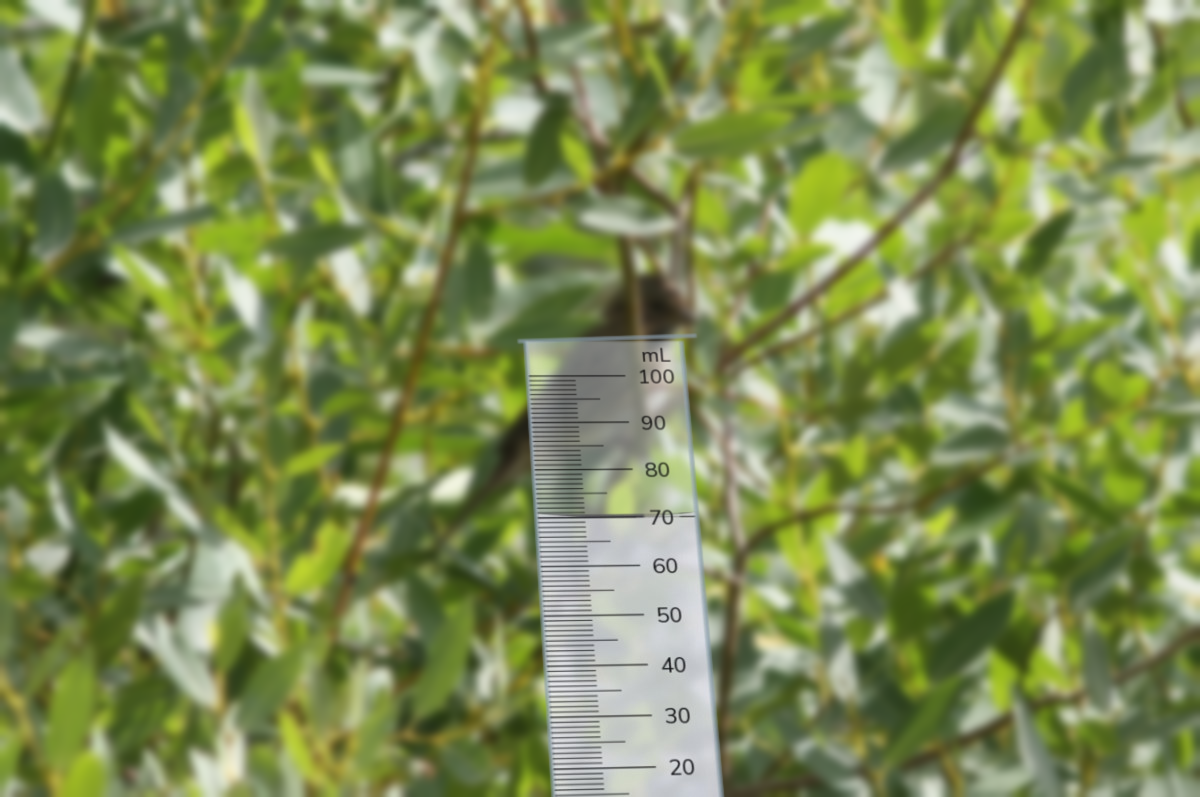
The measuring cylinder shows 70 mL
